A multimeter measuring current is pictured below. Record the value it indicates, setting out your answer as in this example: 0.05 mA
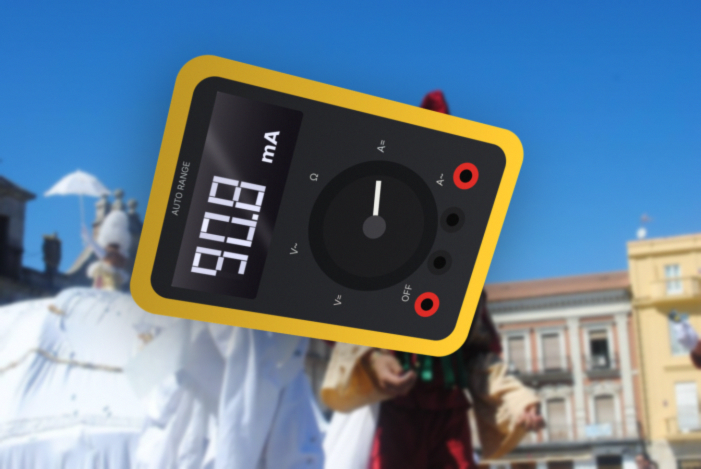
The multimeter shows 90.8 mA
